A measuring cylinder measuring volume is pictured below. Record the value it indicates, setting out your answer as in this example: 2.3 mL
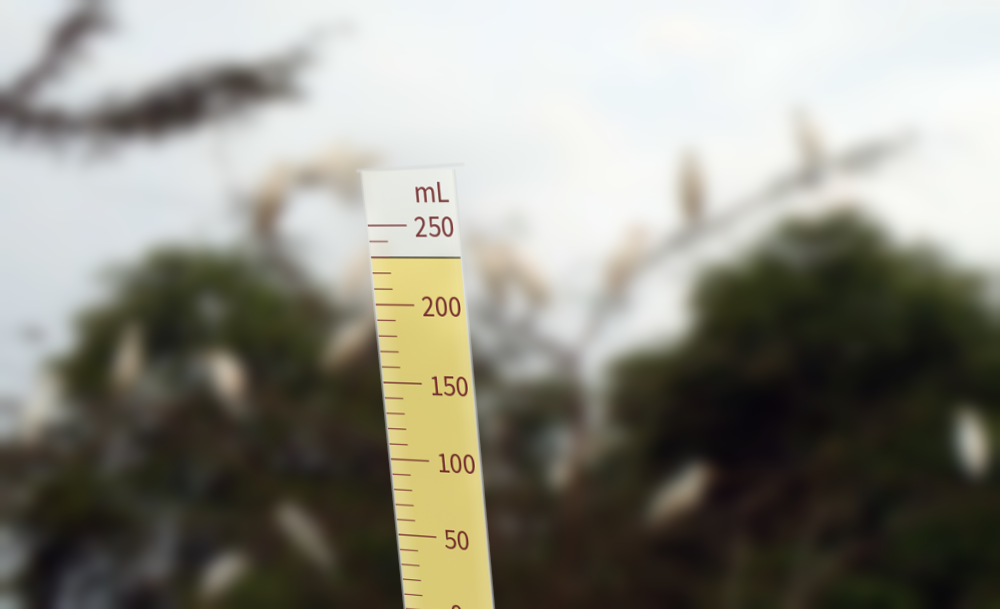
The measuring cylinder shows 230 mL
